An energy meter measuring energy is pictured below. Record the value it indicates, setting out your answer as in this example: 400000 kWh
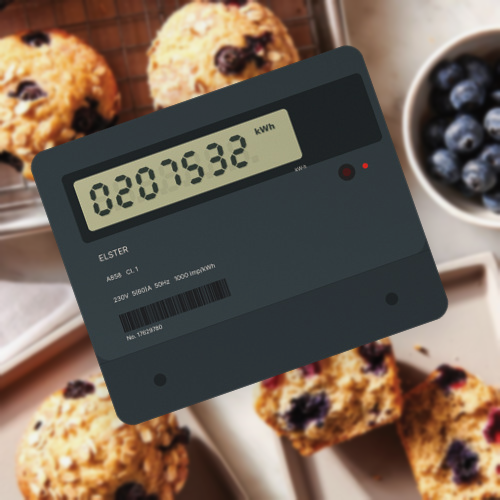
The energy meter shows 207532 kWh
